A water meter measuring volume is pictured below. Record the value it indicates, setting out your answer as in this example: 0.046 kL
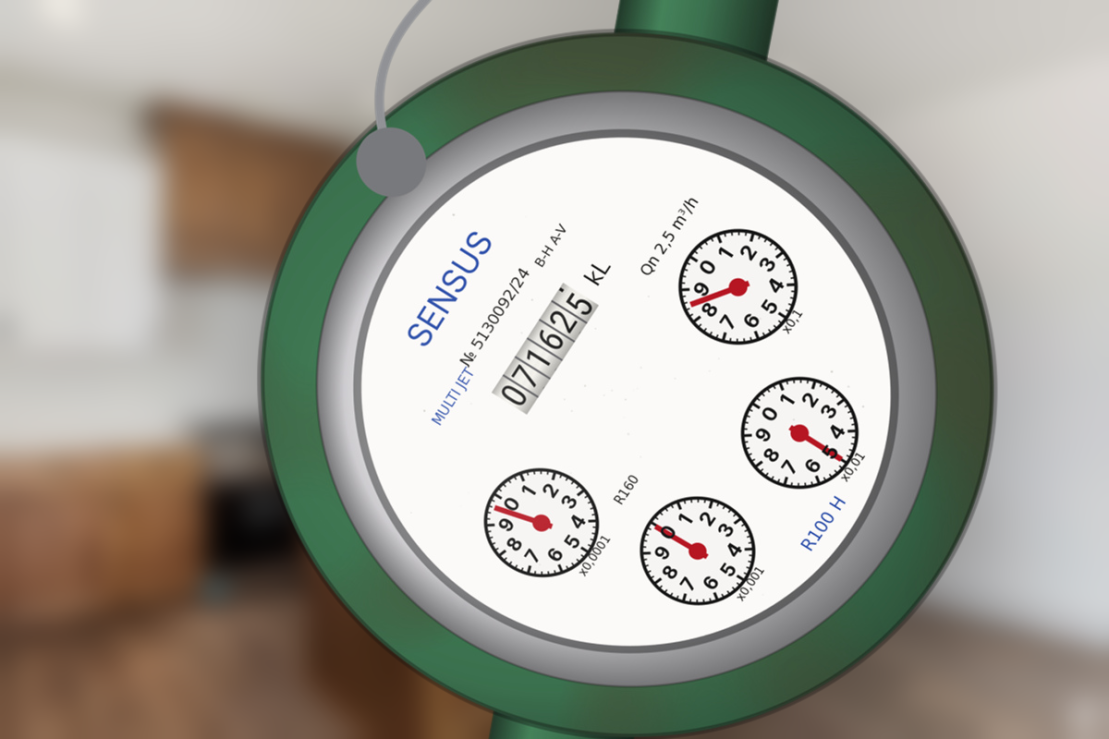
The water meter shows 71624.8499 kL
